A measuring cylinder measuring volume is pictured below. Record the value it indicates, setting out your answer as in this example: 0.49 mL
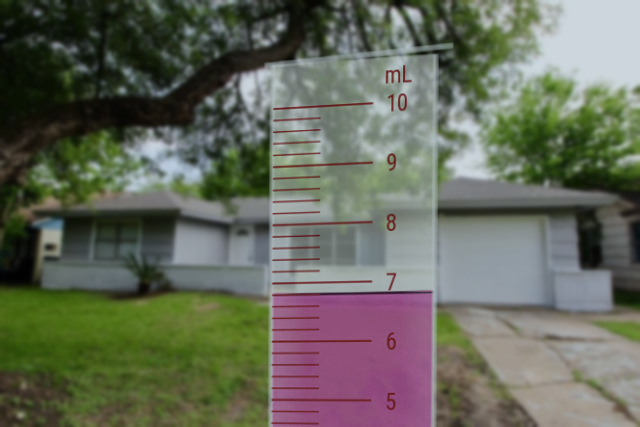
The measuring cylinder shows 6.8 mL
